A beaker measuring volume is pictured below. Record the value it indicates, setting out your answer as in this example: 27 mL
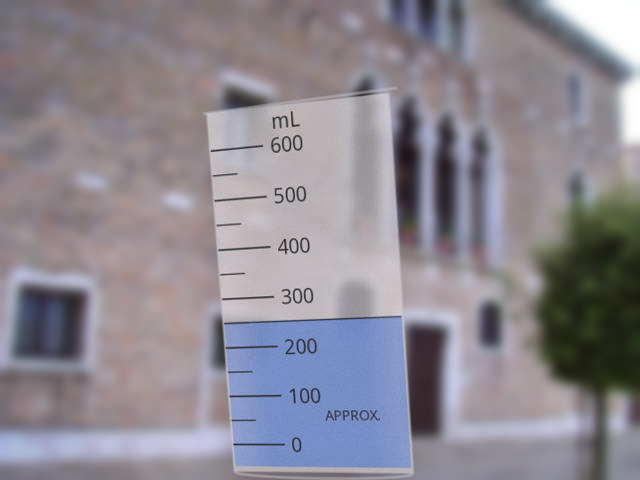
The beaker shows 250 mL
